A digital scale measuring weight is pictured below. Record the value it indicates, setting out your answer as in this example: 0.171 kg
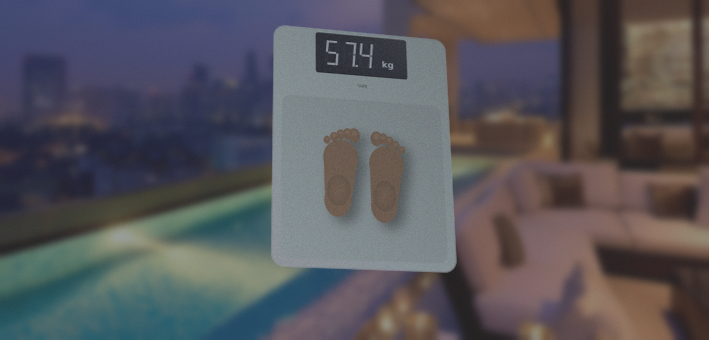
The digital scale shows 57.4 kg
